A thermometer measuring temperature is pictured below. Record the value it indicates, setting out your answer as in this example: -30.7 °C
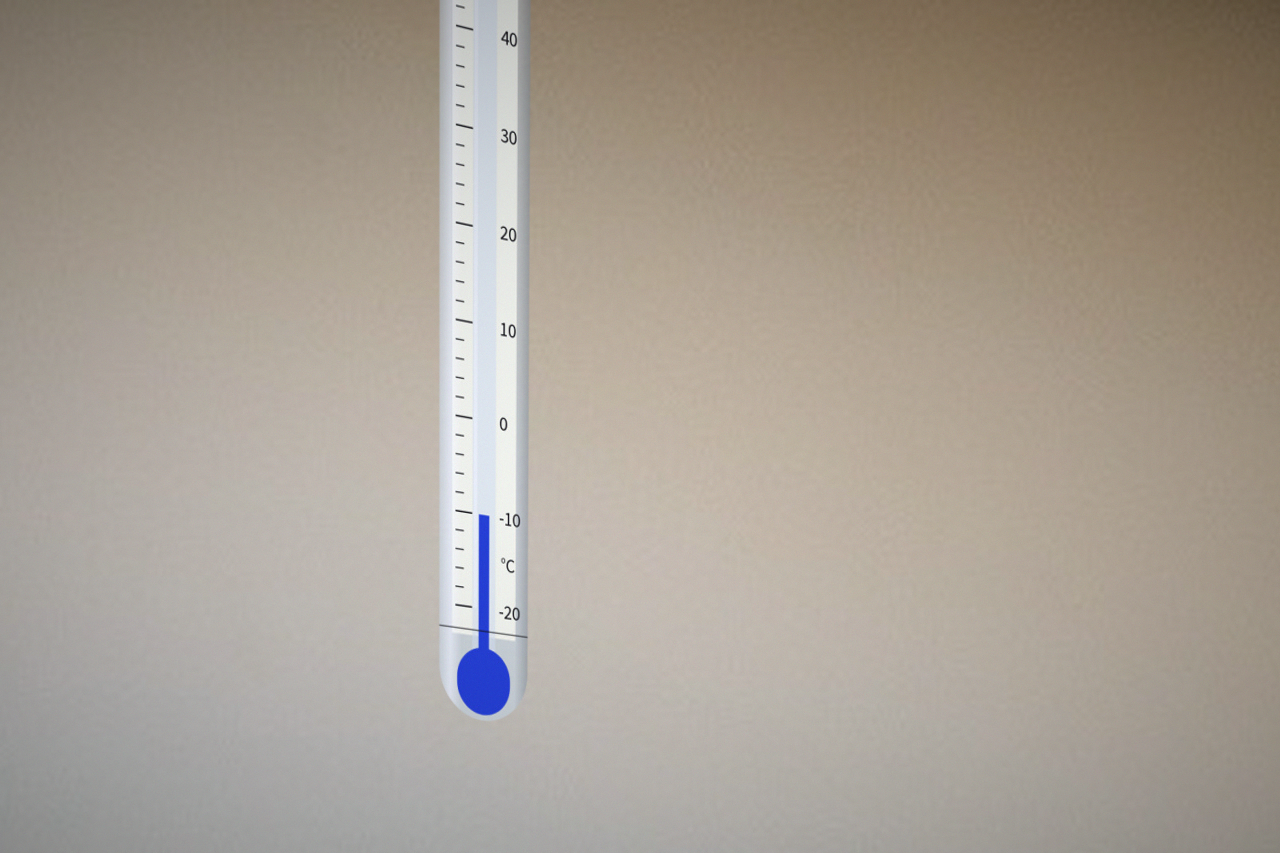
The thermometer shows -10 °C
